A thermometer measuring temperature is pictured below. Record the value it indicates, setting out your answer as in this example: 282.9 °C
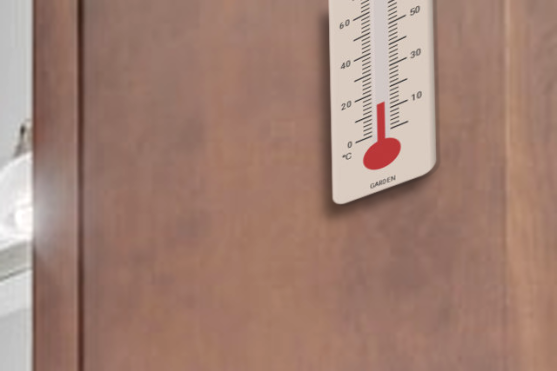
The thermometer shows 14 °C
